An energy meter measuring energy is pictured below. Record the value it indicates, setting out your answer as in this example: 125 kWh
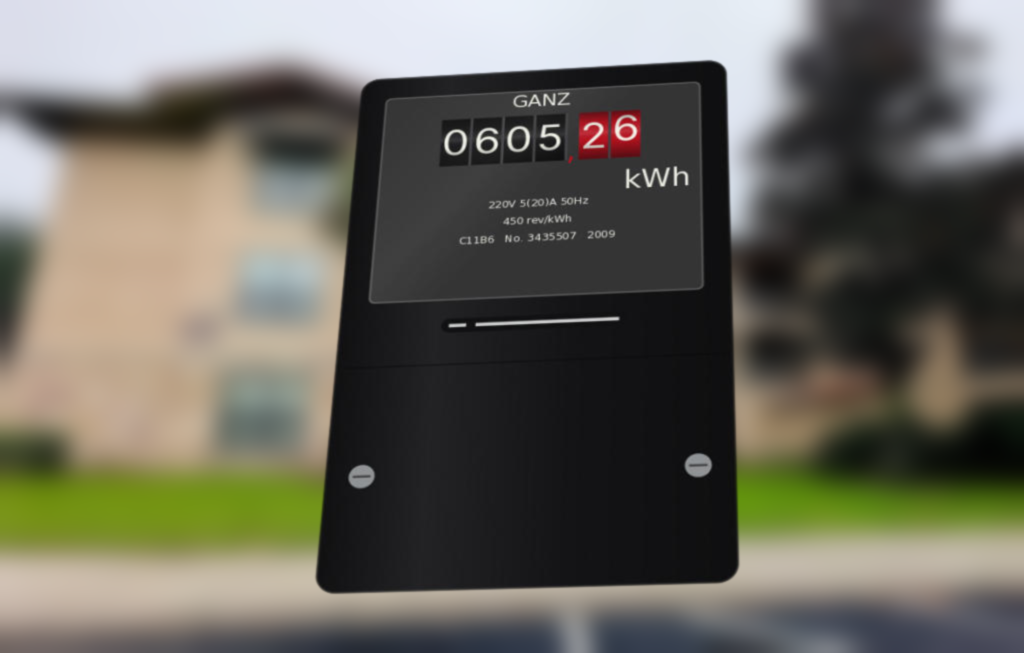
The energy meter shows 605.26 kWh
